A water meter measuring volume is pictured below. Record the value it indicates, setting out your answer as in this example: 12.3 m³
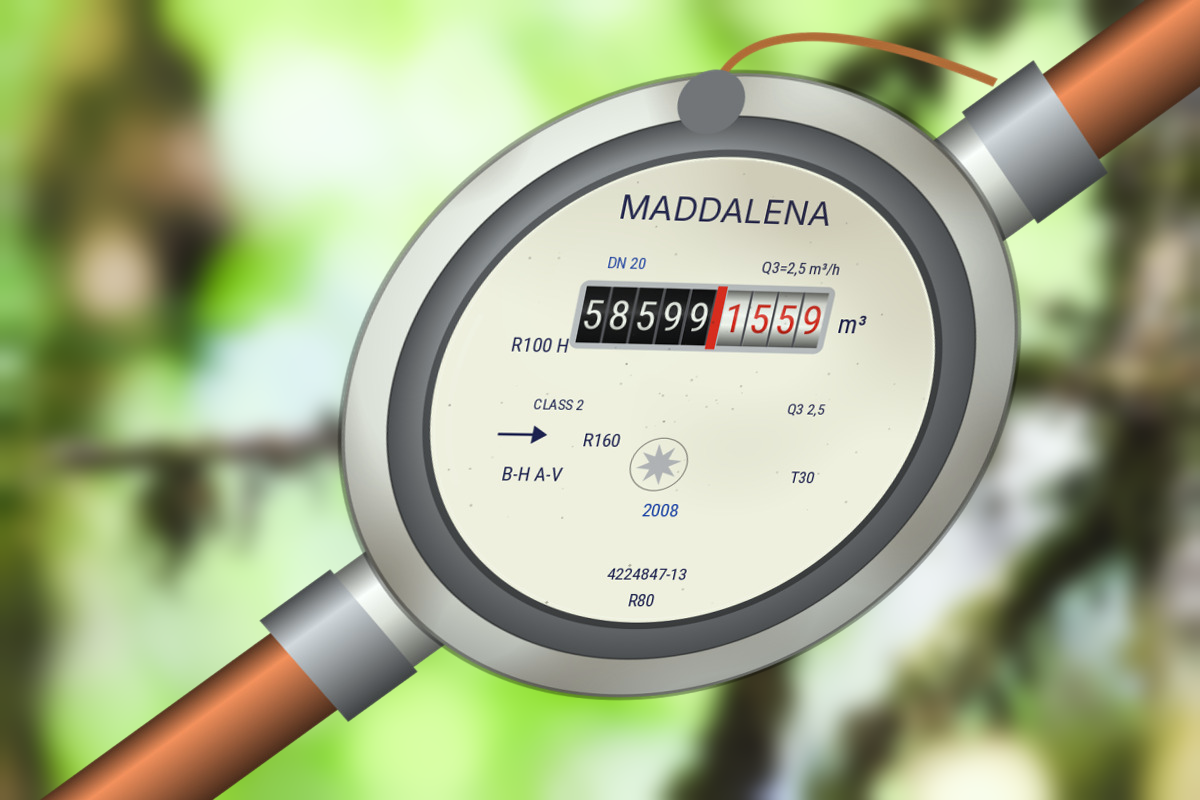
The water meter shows 58599.1559 m³
